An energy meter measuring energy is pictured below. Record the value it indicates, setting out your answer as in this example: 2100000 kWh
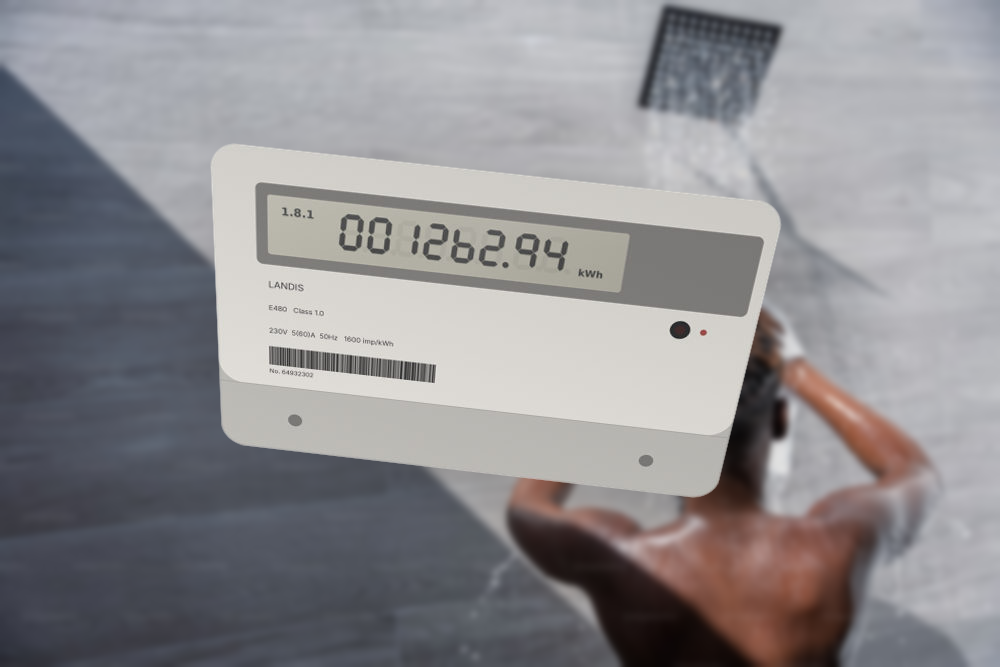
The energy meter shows 1262.94 kWh
